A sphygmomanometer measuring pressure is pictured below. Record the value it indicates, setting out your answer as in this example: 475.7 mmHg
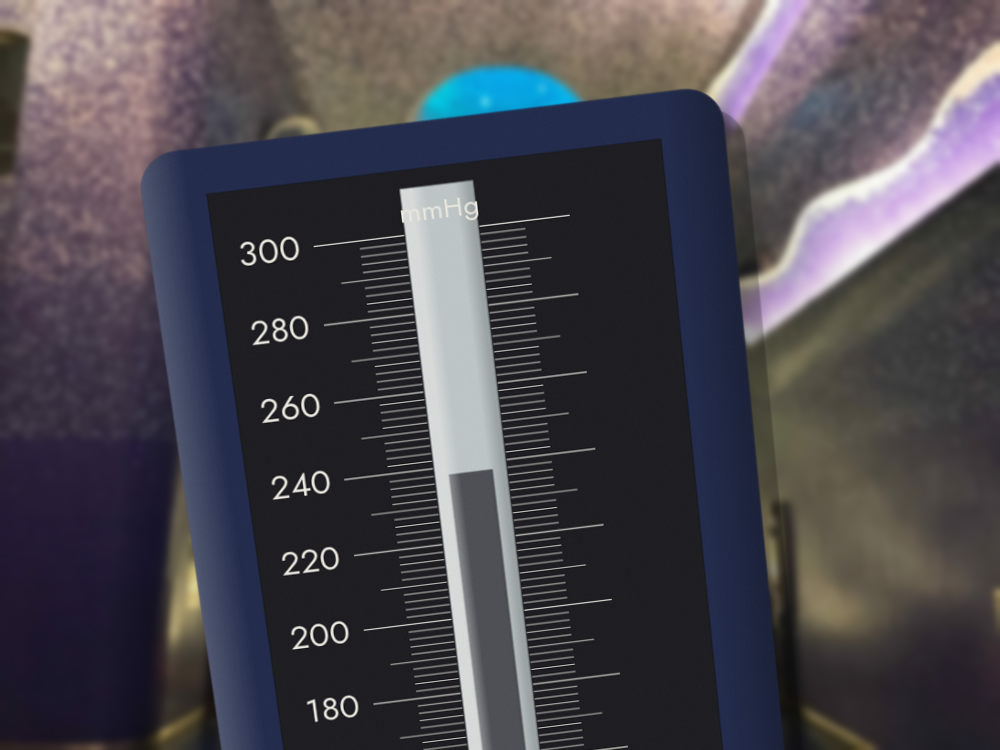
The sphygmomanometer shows 238 mmHg
